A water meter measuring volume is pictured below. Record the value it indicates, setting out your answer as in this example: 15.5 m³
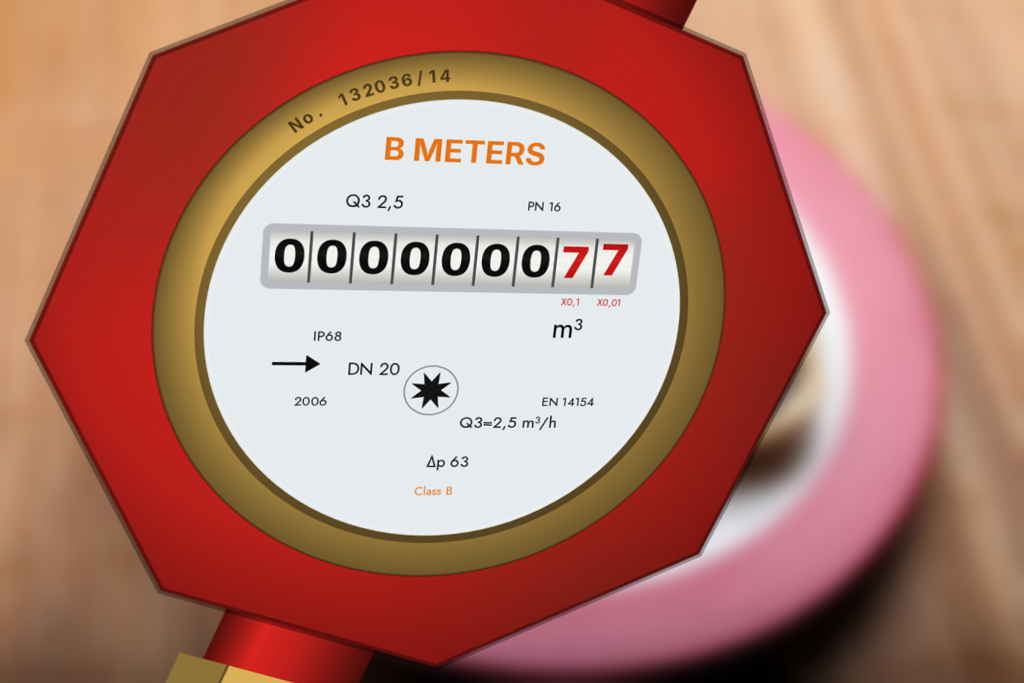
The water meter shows 0.77 m³
